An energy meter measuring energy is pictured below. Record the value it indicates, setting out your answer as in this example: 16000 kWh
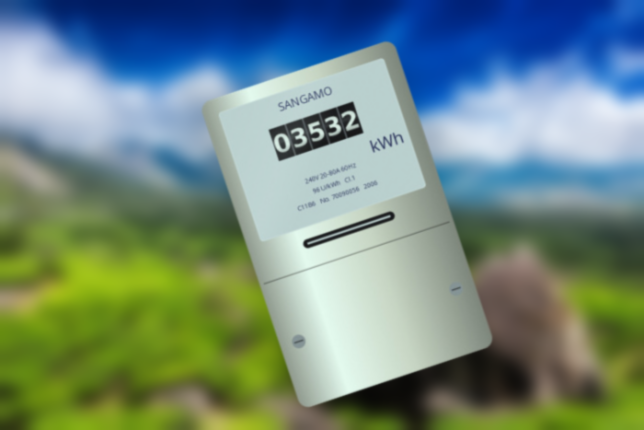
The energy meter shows 3532 kWh
